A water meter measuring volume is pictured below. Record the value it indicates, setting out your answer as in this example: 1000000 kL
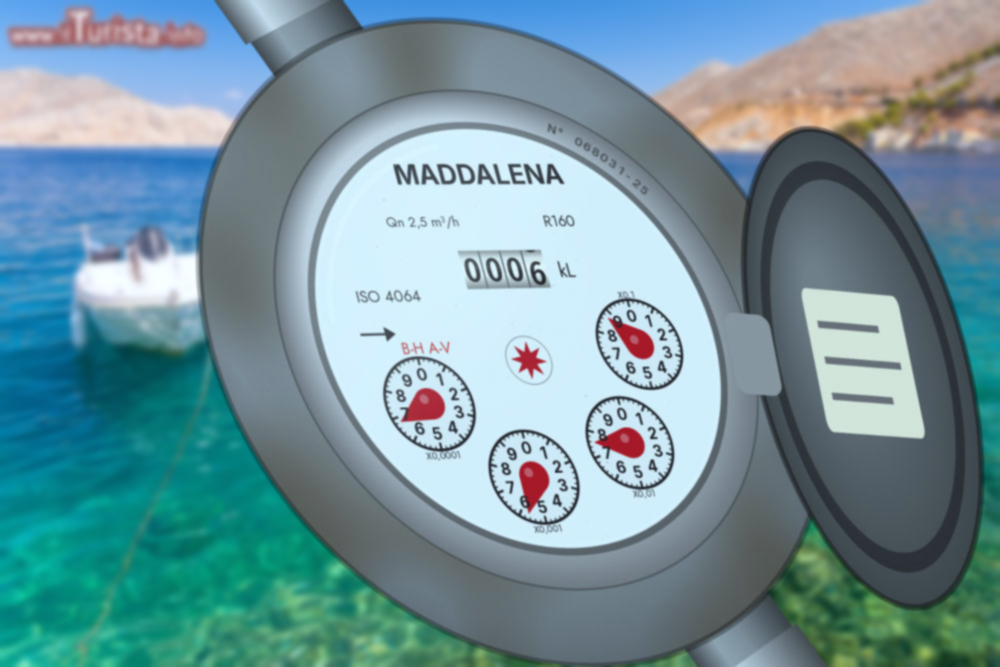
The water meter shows 5.8756 kL
